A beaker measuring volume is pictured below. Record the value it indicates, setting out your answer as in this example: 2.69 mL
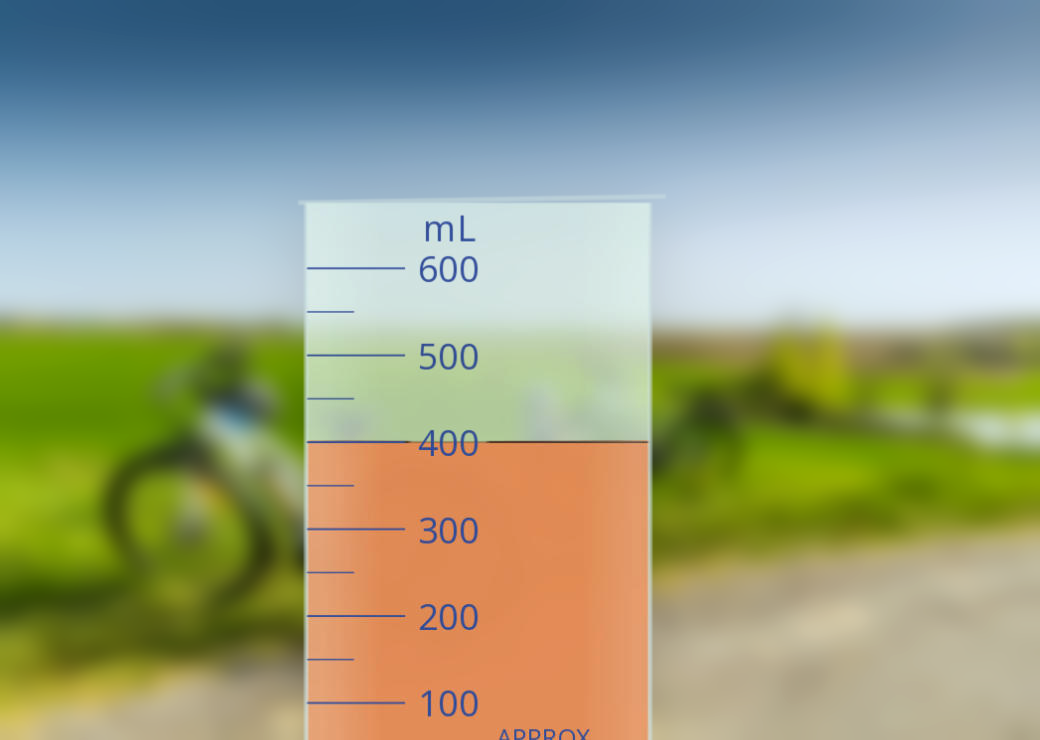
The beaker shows 400 mL
